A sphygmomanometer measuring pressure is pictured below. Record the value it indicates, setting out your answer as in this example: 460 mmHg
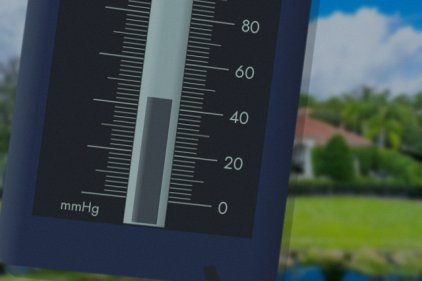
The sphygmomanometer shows 44 mmHg
